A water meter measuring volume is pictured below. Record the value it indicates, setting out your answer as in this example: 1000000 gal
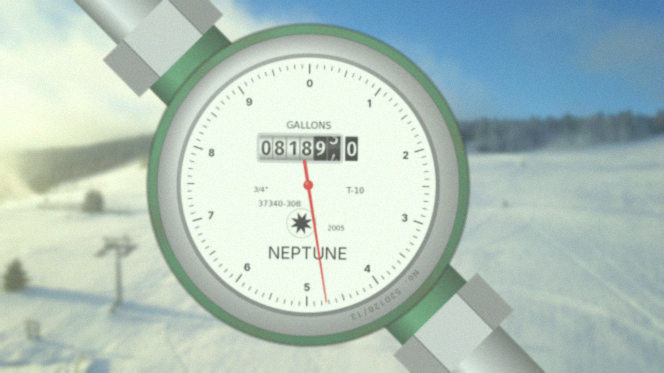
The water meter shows 818934.7 gal
